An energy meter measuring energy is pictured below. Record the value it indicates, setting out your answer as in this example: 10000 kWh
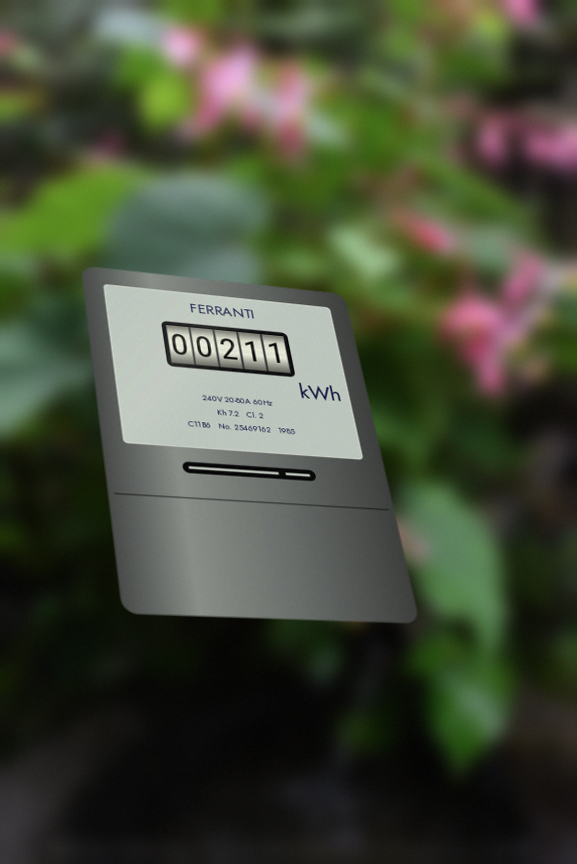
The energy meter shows 211 kWh
